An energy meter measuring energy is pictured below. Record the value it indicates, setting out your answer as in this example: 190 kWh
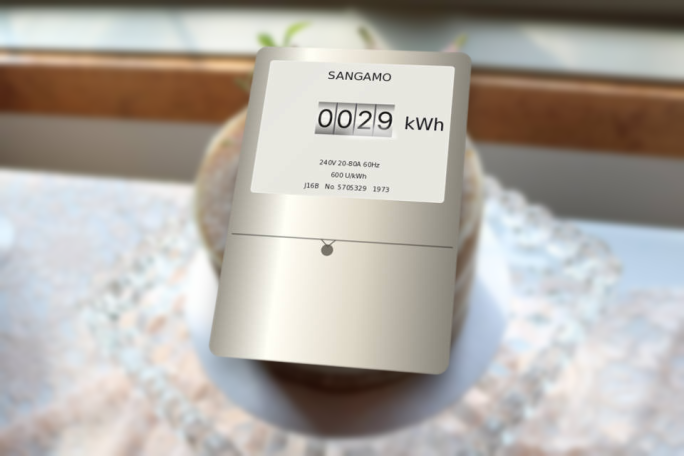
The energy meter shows 29 kWh
